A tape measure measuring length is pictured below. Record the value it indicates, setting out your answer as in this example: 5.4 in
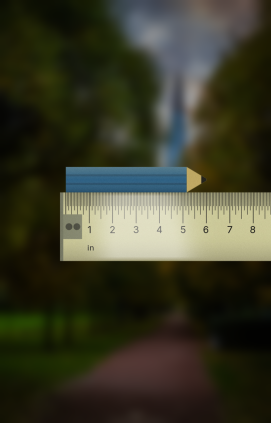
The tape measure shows 6 in
